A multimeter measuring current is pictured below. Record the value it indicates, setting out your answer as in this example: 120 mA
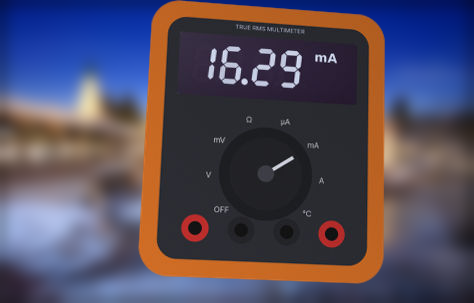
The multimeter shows 16.29 mA
